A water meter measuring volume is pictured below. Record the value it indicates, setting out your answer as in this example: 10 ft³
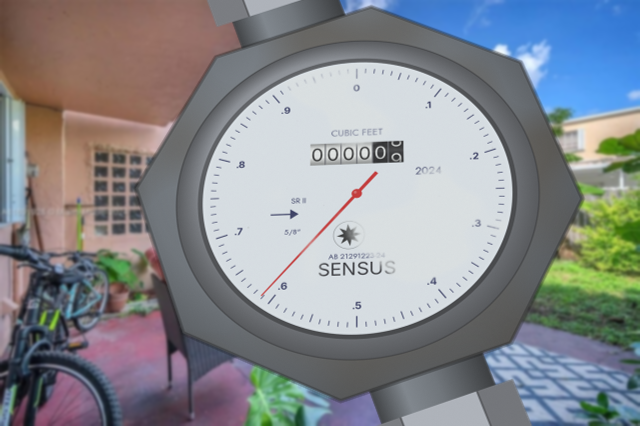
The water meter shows 8.61 ft³
